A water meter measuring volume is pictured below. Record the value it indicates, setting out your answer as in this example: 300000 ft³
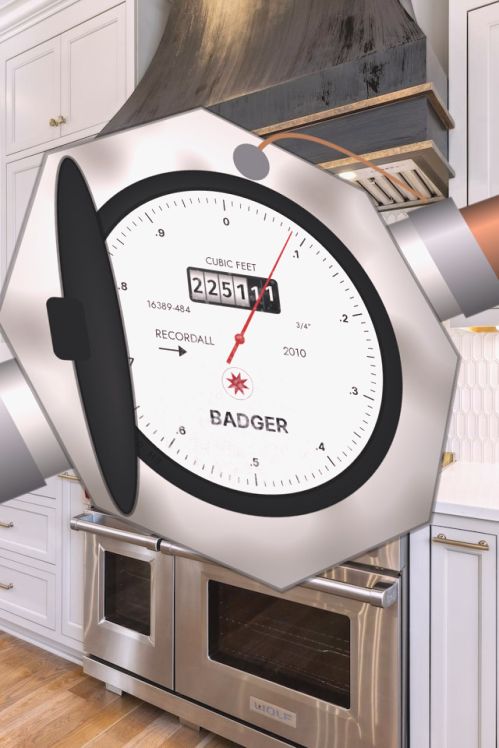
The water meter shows 225111.08 ft³
